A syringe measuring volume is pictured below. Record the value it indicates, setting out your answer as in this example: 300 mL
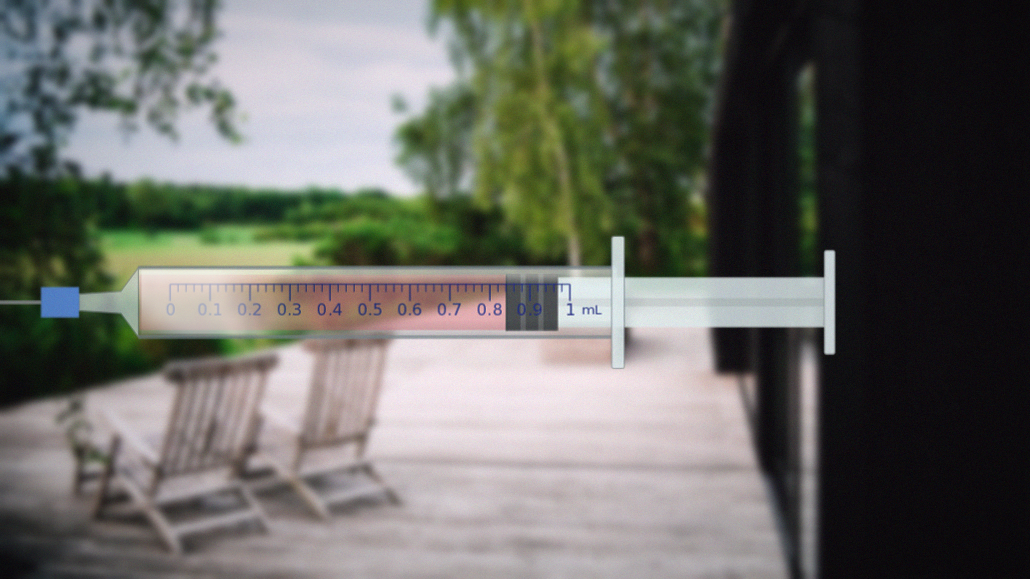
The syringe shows 0.84 mL
